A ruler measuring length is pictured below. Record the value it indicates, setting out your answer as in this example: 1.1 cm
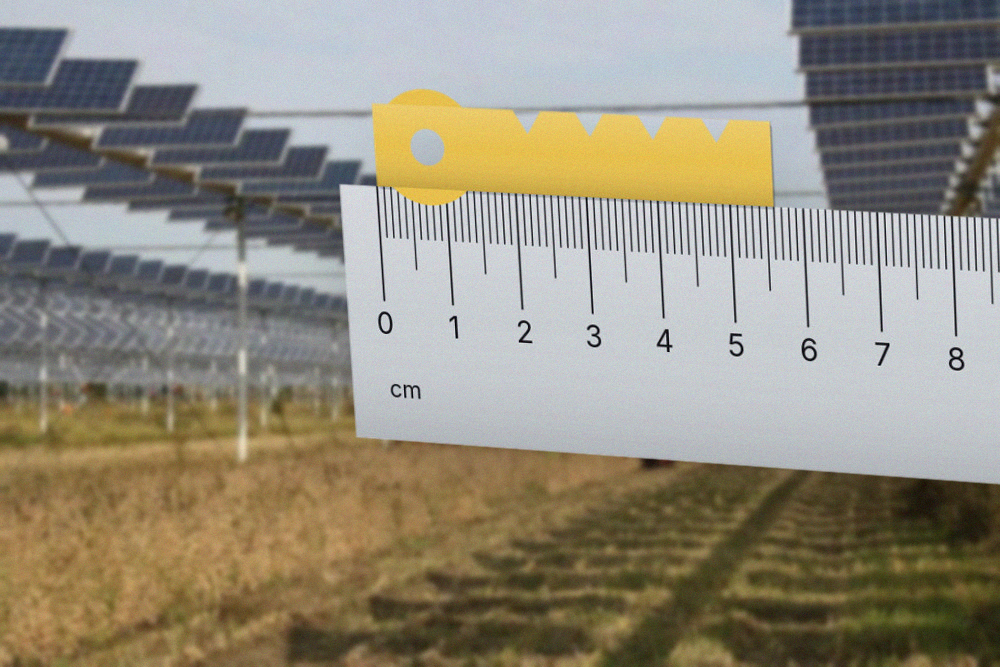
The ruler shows 5.6 cm
